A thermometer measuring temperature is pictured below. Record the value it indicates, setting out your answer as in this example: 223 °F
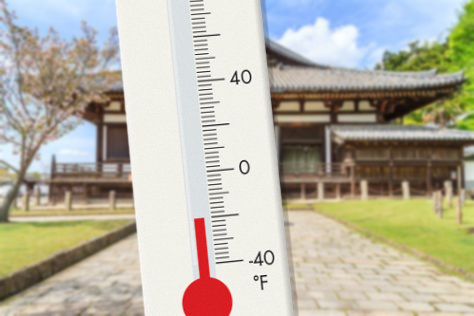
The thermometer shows -20 °F
